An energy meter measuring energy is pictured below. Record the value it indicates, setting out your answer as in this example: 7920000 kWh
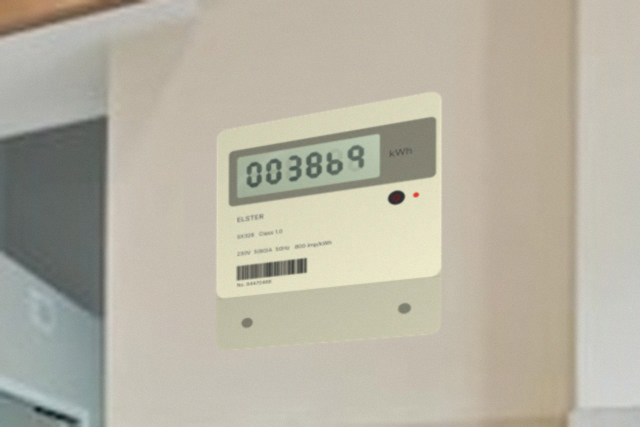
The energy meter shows 3869 kWh
